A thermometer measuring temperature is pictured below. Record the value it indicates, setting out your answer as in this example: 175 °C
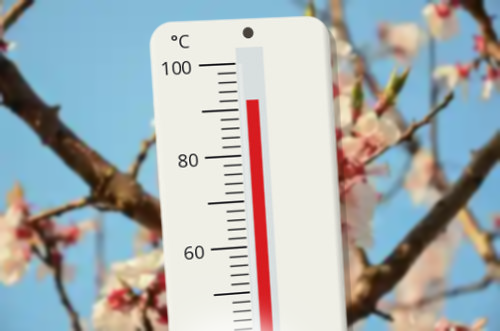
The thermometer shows 92 °C
